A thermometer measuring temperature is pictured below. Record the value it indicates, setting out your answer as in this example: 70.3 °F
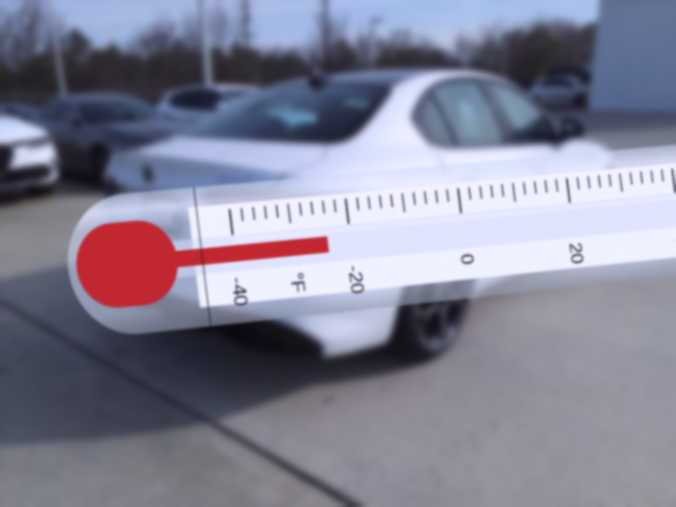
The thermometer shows -24 °F
